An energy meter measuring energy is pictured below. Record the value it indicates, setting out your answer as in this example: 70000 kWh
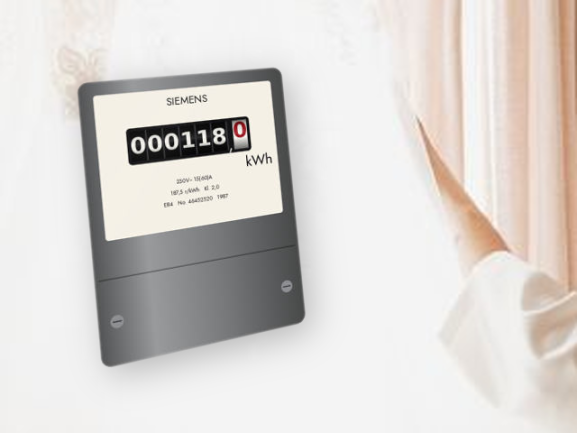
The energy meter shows 118.0 kWh
